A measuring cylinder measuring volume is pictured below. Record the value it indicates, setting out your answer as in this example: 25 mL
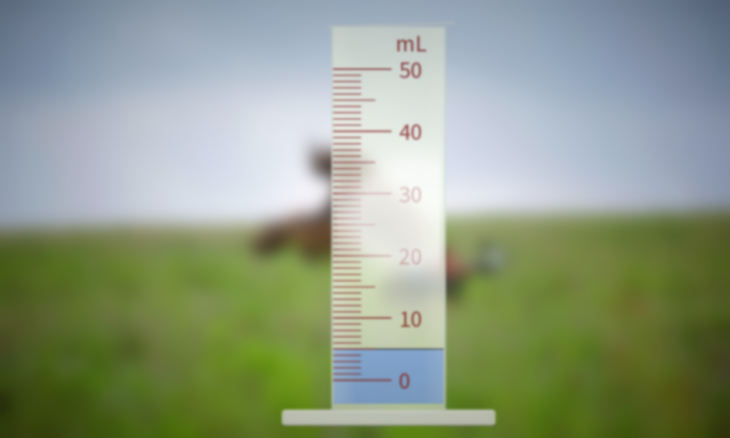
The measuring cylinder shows 5 mL
